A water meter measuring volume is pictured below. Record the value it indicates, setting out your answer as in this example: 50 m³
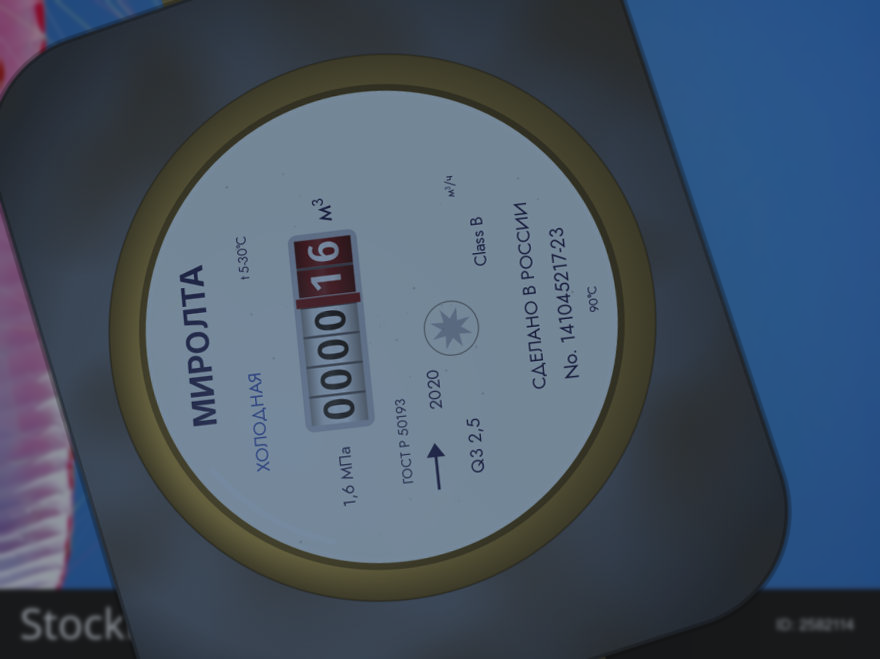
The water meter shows 0.16 m³
